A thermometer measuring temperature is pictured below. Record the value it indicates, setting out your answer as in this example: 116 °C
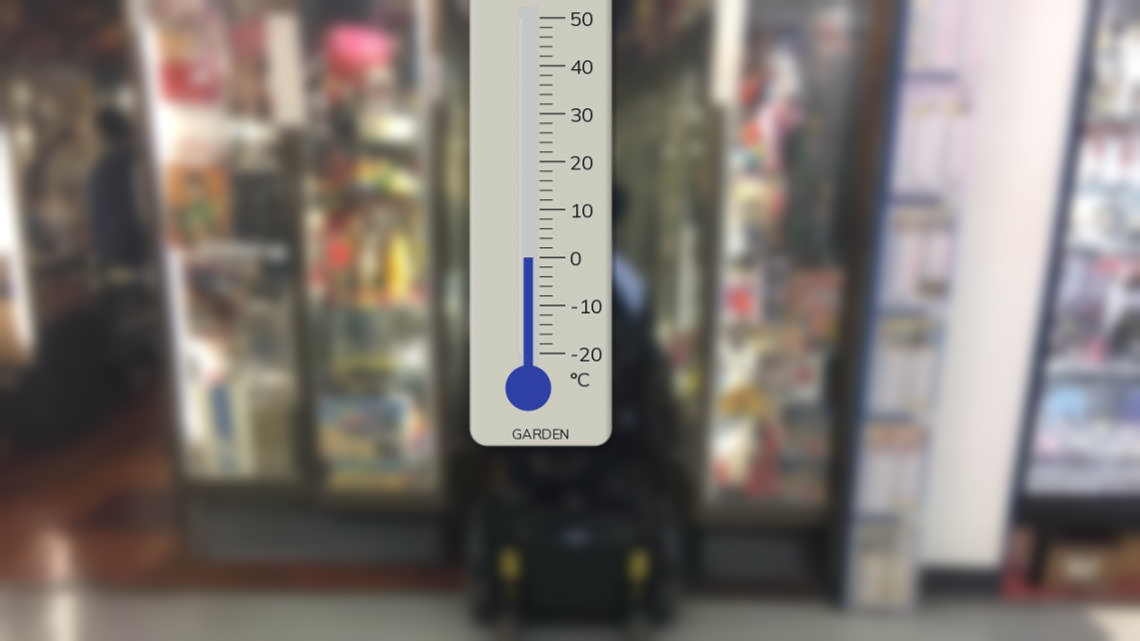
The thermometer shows 0 °C
